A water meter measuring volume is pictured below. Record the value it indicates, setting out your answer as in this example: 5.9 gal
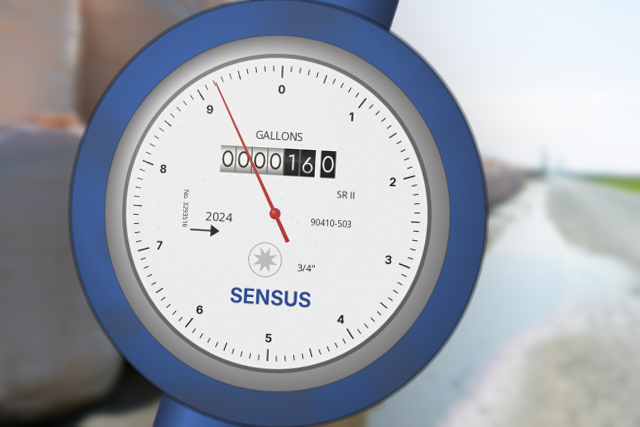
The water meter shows 159.2 gal
